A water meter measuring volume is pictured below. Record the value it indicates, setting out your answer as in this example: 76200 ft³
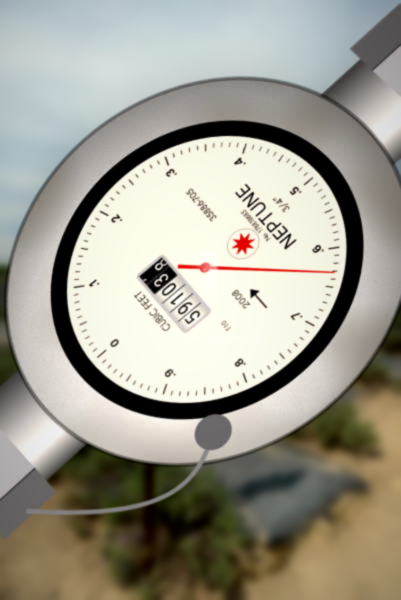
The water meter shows 591037.63 ft³
